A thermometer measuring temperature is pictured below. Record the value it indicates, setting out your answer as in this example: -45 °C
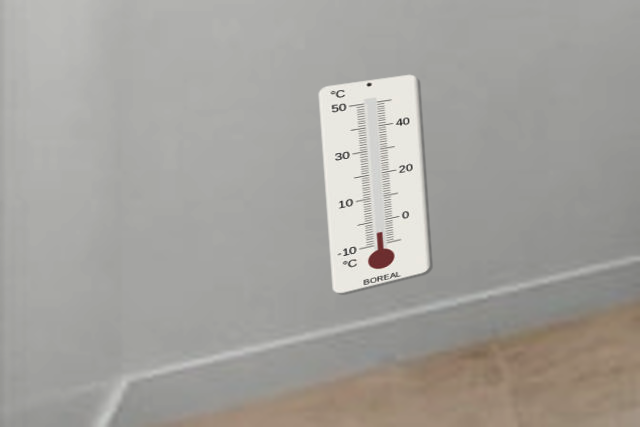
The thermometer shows -5 °C
